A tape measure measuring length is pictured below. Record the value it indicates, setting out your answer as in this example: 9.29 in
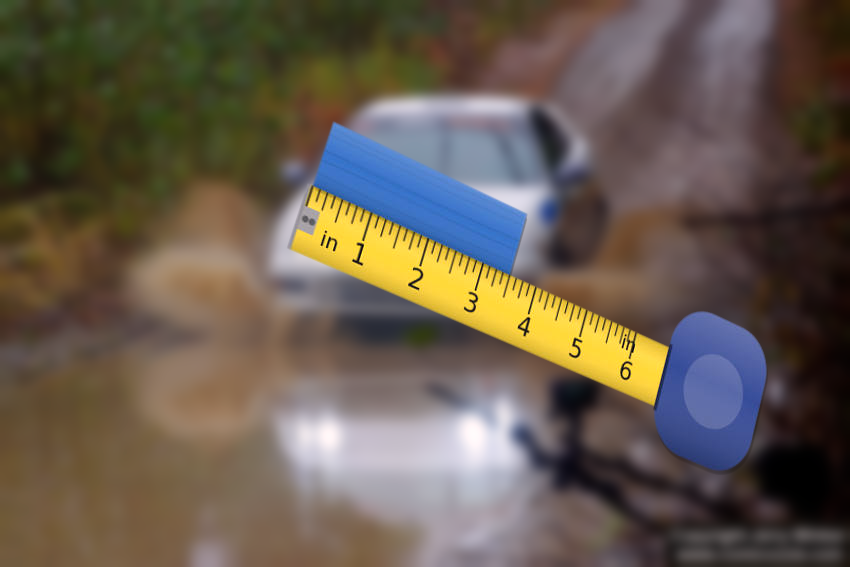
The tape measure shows 3.5 in
